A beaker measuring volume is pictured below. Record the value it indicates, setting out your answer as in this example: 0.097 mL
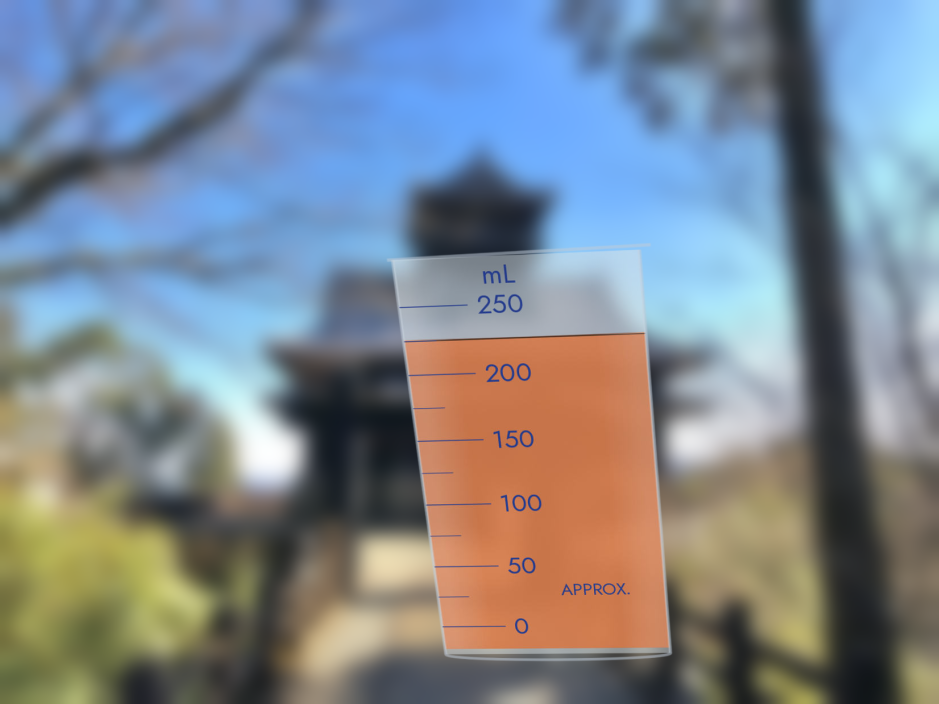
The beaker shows 225 mL
